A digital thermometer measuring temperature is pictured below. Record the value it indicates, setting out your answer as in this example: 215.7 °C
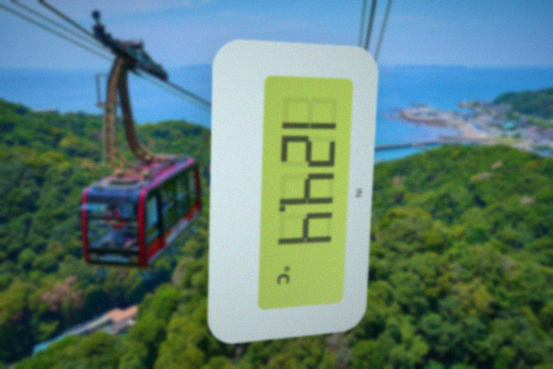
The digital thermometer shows 124.4 °C
